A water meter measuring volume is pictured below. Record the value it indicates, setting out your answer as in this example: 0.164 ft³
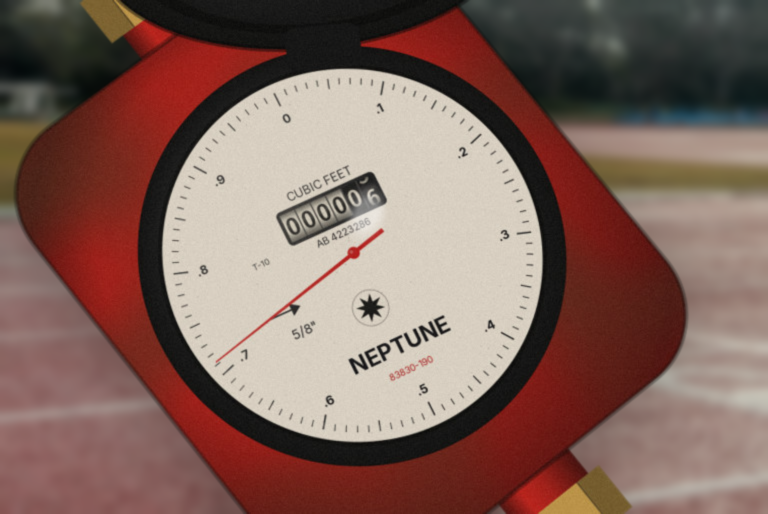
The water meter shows 5.71 ft³
